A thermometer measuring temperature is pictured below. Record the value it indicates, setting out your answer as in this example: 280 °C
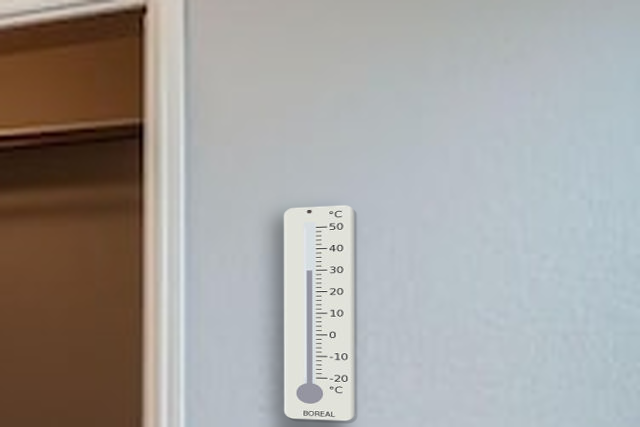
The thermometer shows 30 °C
